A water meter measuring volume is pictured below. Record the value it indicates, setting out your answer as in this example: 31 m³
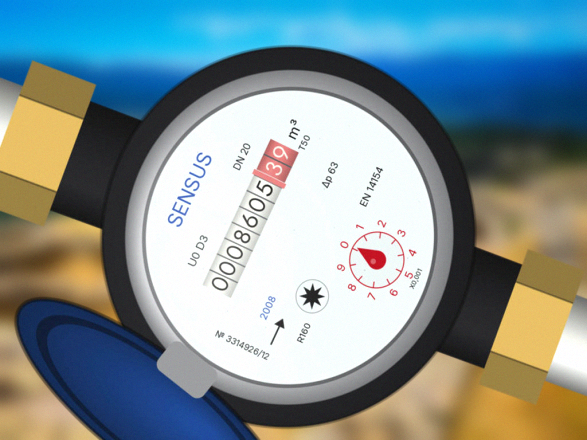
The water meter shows 8605.390 m³
